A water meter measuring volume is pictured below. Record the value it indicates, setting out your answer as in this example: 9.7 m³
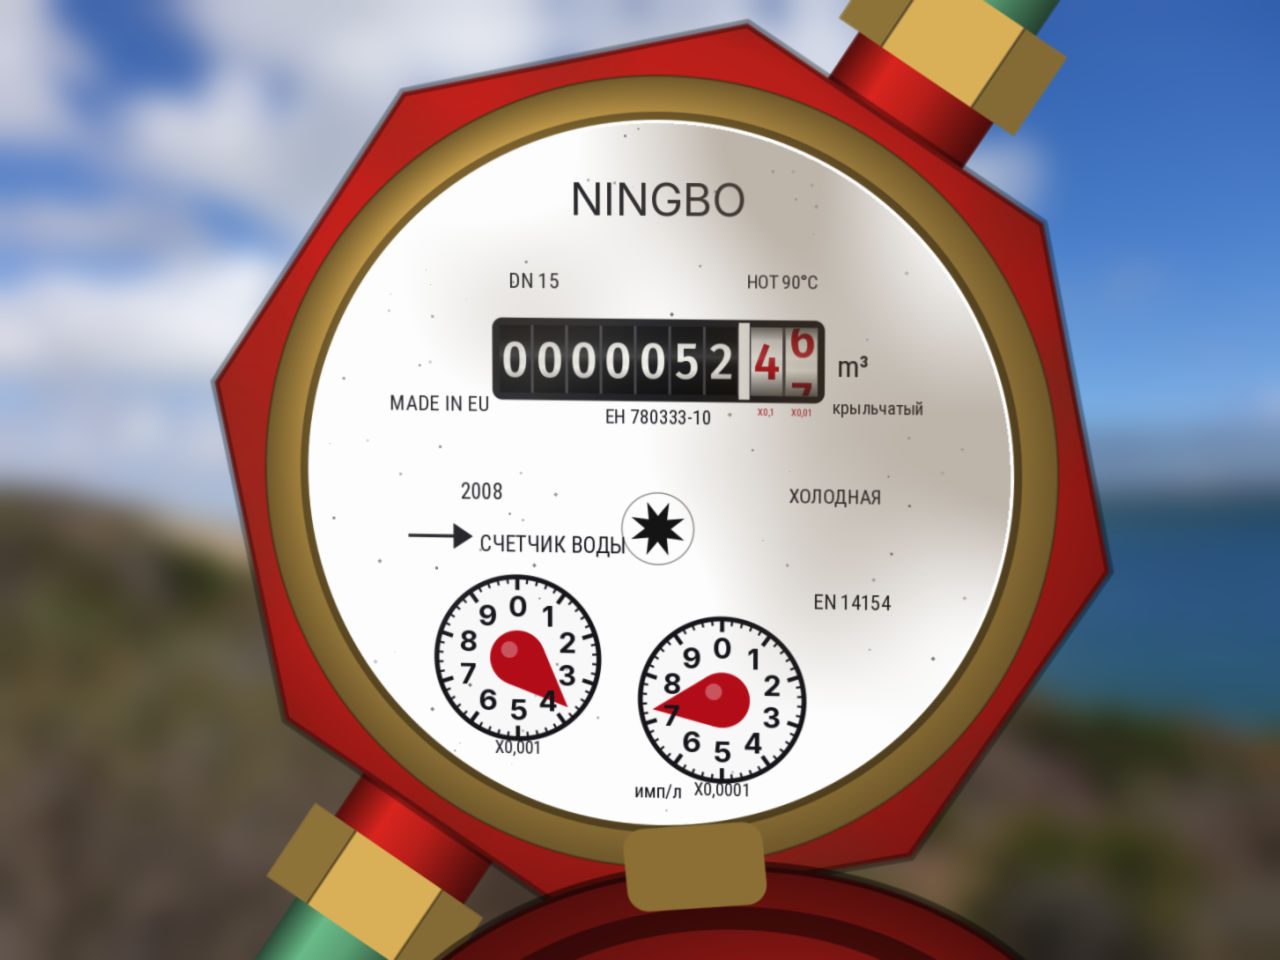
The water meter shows 52.4637 m³
